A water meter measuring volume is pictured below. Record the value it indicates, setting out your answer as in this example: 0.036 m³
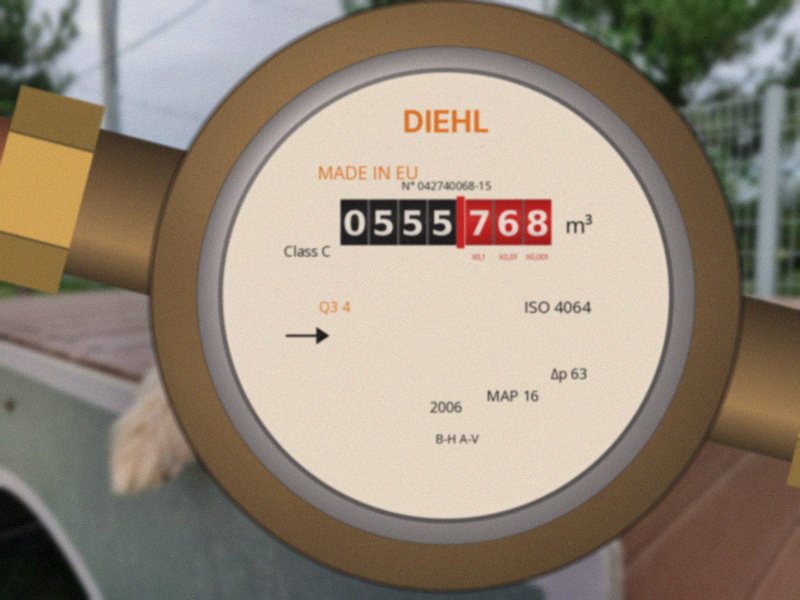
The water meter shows 555.768 m³
